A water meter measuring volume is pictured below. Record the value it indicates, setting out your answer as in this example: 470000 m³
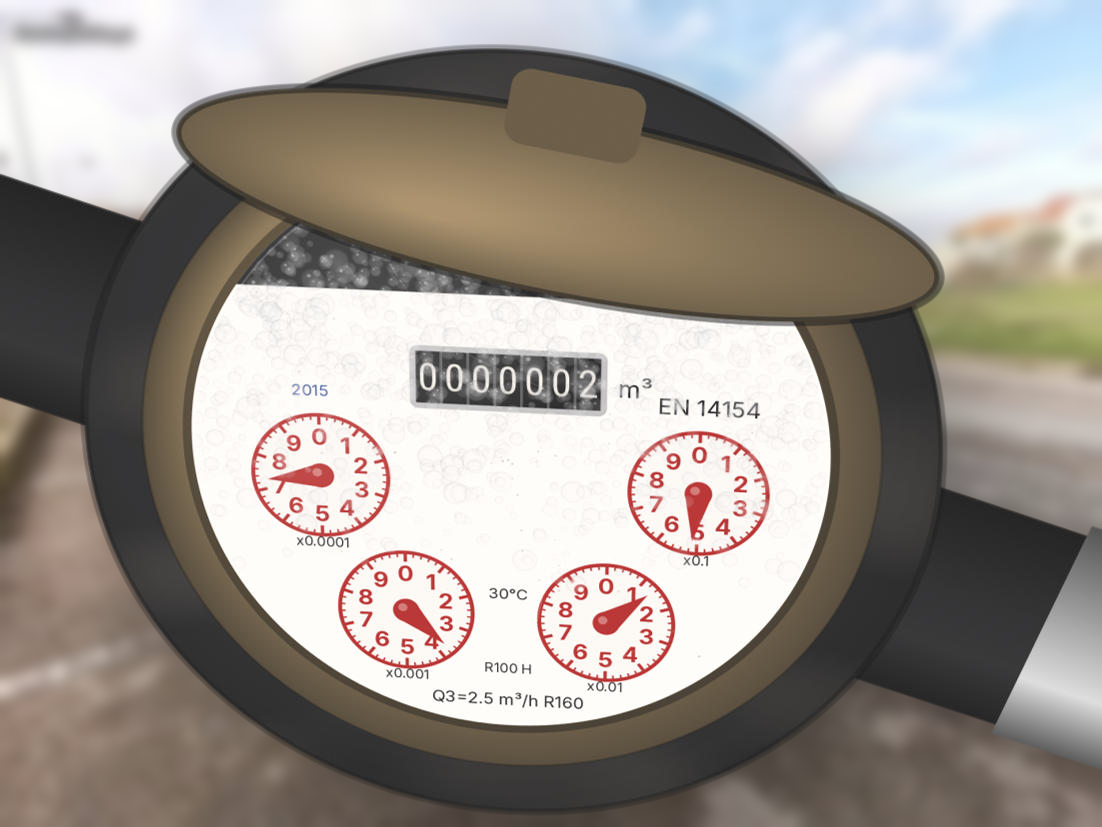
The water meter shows 2.5137 m³
